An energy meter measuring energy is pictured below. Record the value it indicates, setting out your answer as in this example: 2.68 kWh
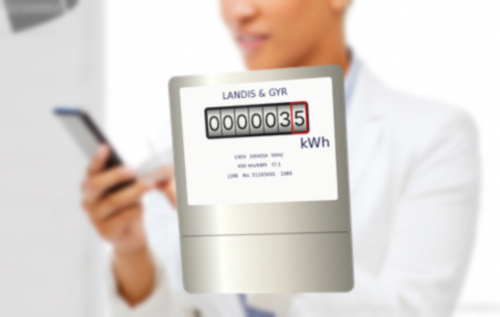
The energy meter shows 3.5 kWh
